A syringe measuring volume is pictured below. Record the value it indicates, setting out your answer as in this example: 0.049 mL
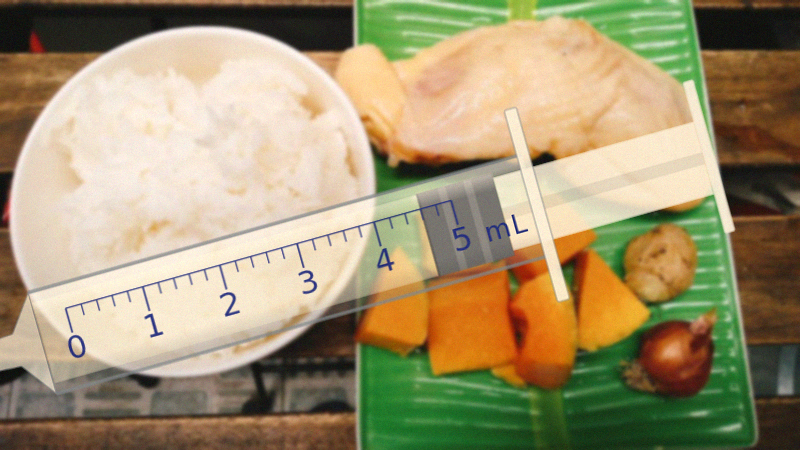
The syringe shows 4.6 mL
